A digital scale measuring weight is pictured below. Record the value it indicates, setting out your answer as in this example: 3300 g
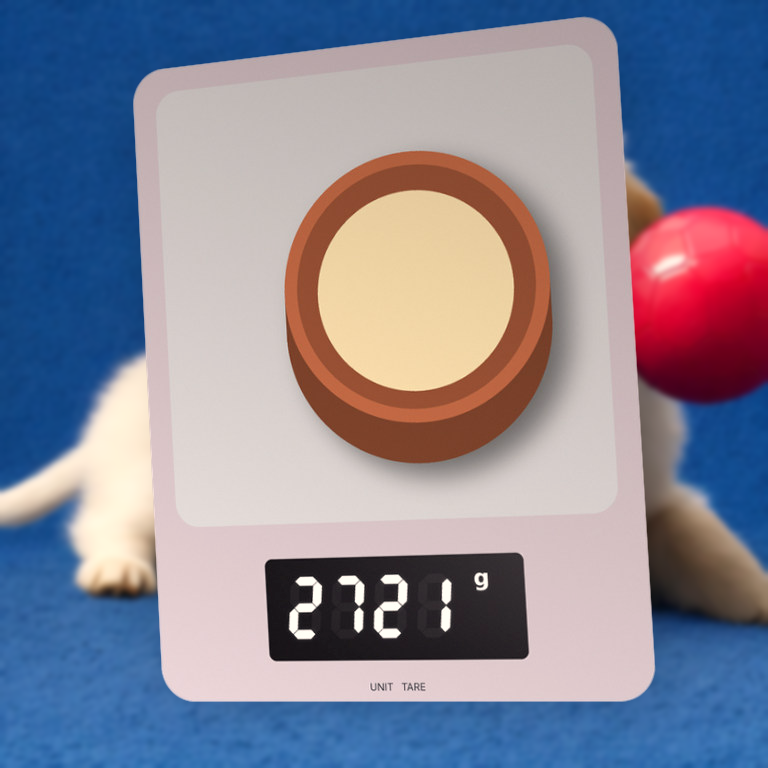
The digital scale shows 2721 g
